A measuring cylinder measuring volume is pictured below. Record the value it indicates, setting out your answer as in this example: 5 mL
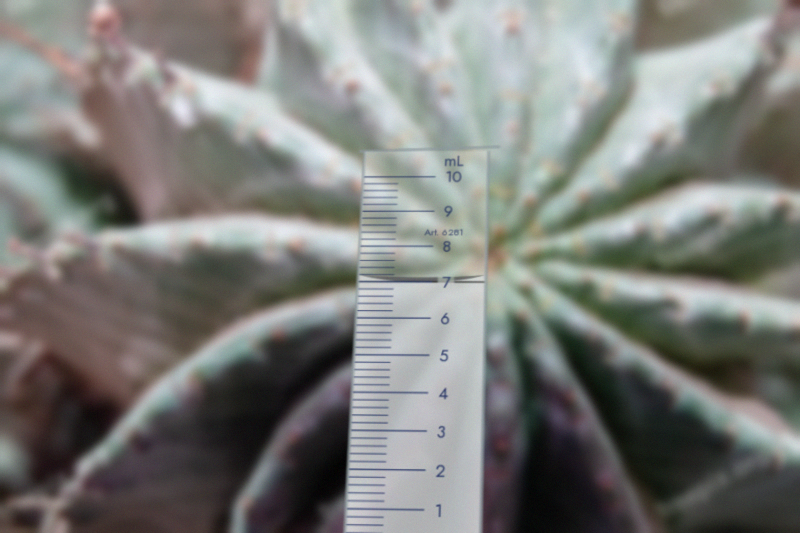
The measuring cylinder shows 7 mL
